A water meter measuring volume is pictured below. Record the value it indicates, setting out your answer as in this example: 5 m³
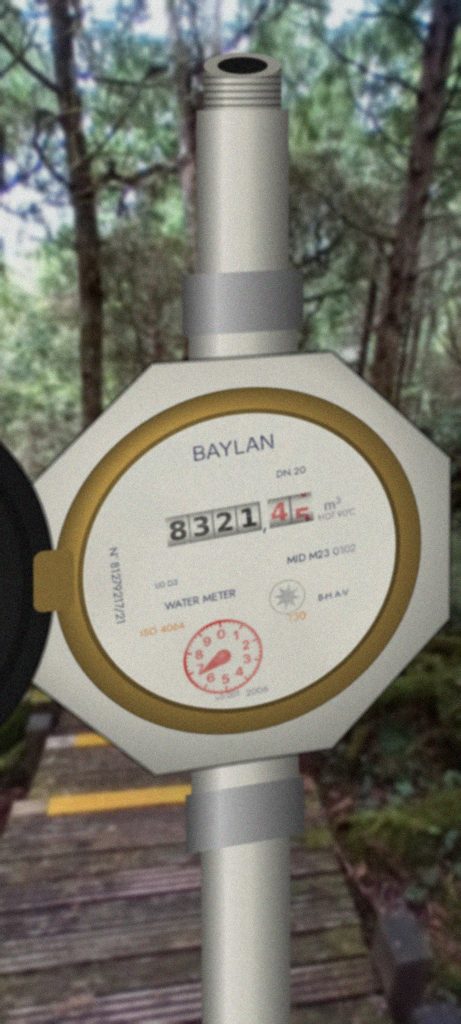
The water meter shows 8321.446 m³
